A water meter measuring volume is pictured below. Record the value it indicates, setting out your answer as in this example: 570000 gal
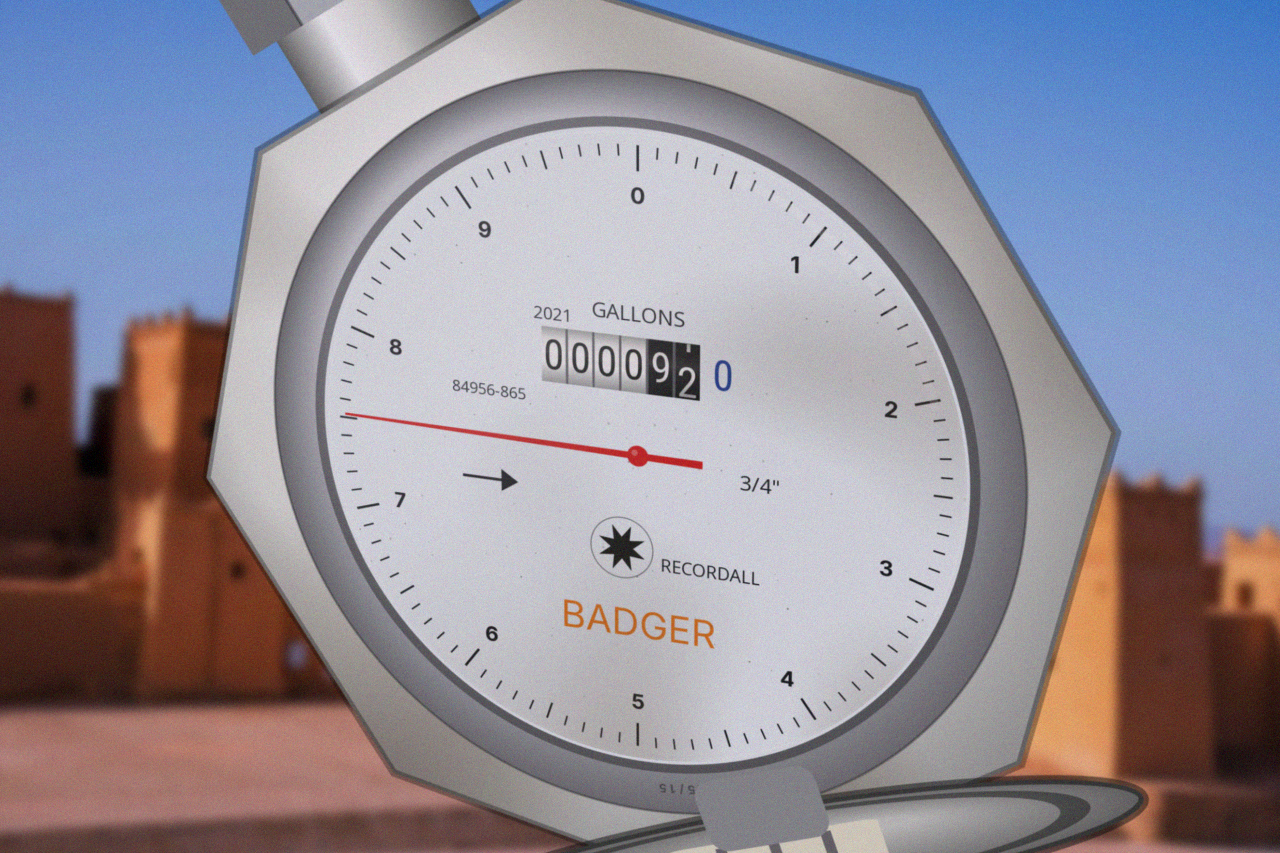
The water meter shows 917.5 gal
